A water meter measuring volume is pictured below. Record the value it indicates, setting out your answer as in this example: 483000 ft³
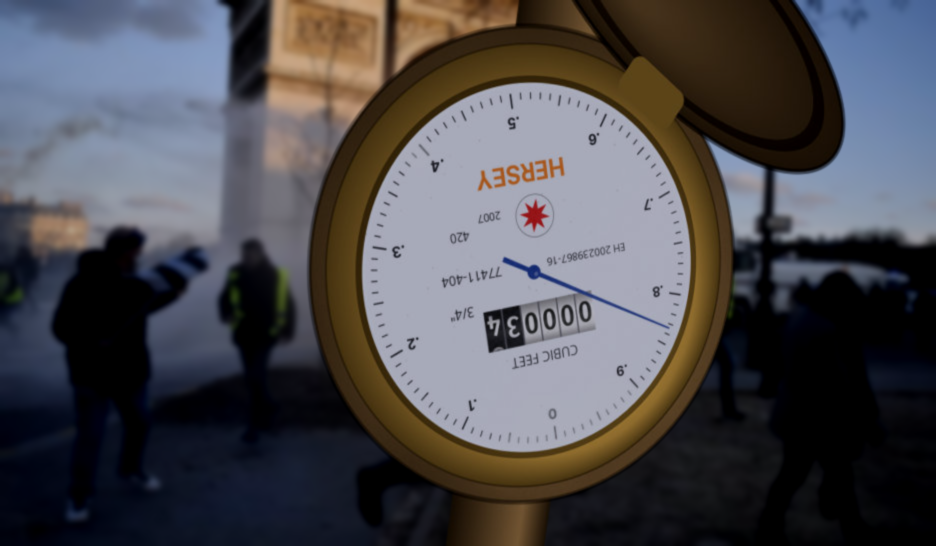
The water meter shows 33.83 ft³
